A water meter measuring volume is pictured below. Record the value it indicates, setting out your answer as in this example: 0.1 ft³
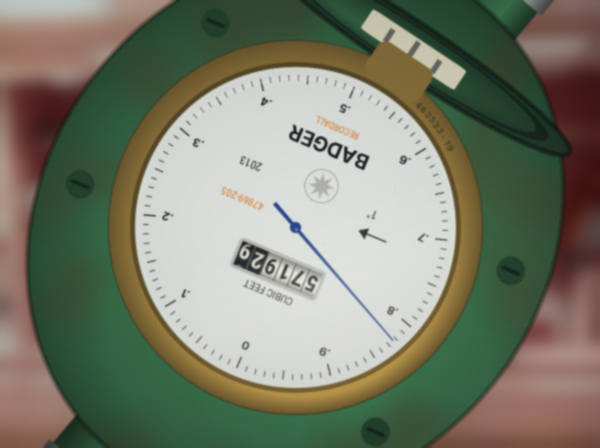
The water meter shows 571928.82 ft³
